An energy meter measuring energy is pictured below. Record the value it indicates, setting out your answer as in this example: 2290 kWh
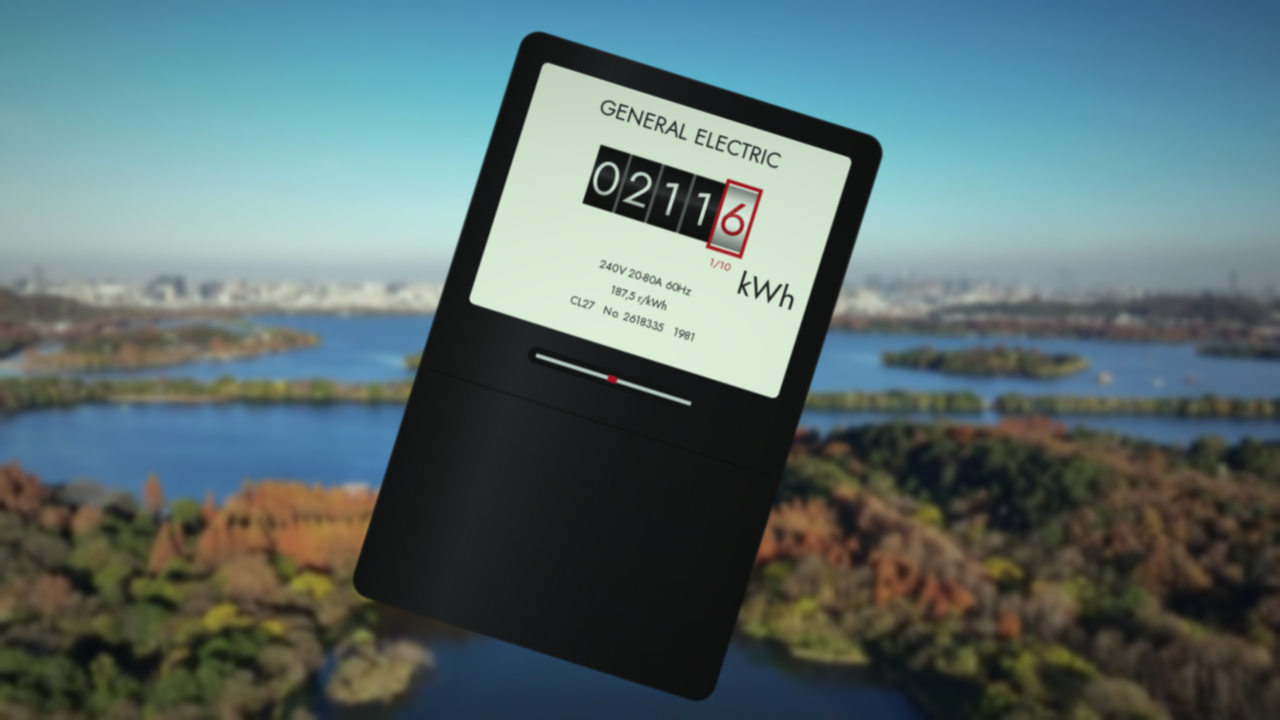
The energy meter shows 211.6 kWh
